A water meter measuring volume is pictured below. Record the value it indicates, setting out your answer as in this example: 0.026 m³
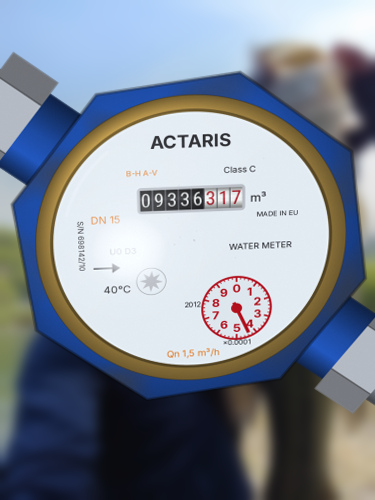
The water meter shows 9336.3174 m³
